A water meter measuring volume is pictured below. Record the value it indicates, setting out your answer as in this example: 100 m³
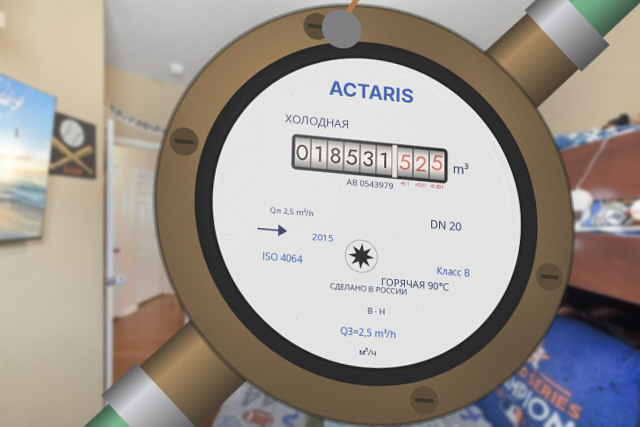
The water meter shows 18531.525 m³
